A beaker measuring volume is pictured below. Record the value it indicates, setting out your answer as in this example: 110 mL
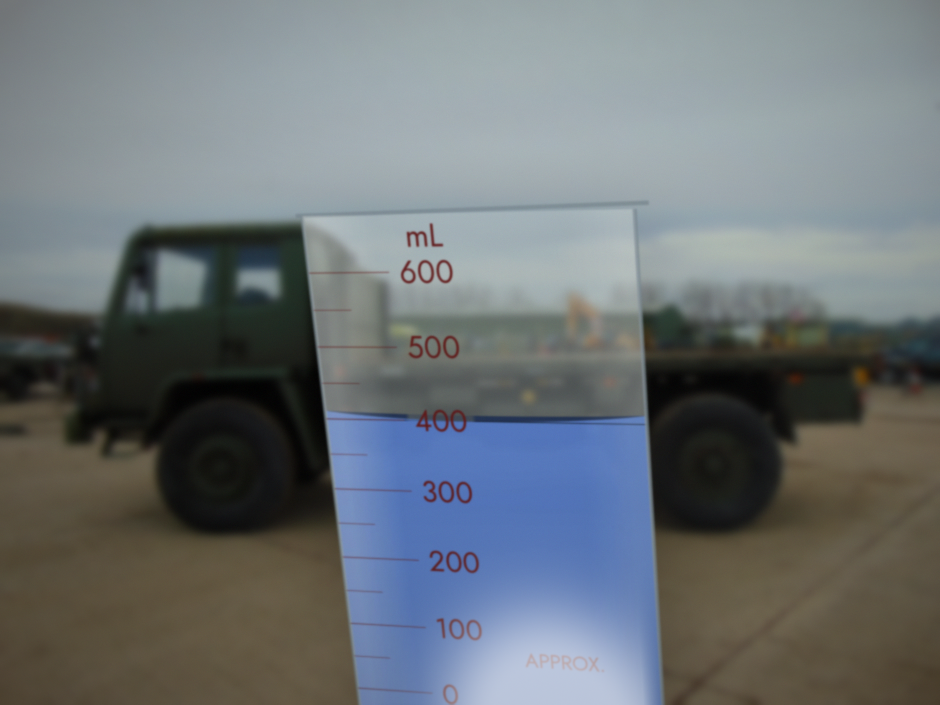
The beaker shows 400 mL
